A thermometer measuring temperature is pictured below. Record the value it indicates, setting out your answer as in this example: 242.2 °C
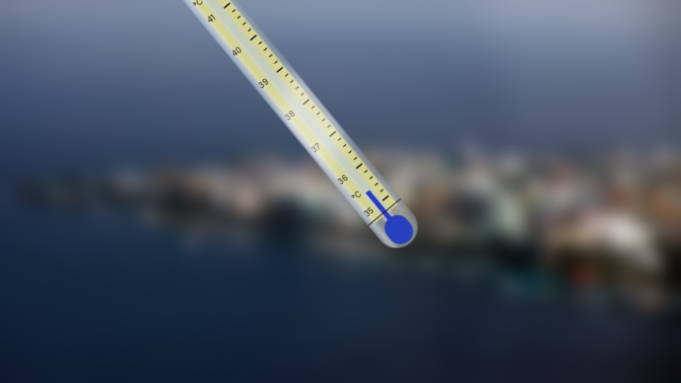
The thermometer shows 35.4 °C
